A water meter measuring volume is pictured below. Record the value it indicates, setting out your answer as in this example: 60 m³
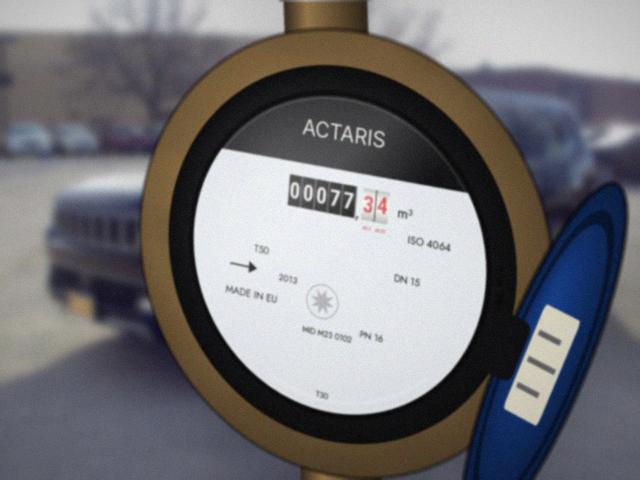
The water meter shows 77.34 m³
